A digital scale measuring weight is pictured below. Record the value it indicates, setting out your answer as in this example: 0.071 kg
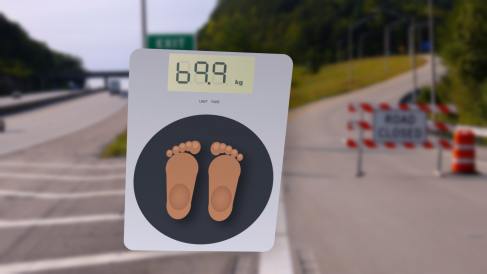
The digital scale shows 69.9 kg
